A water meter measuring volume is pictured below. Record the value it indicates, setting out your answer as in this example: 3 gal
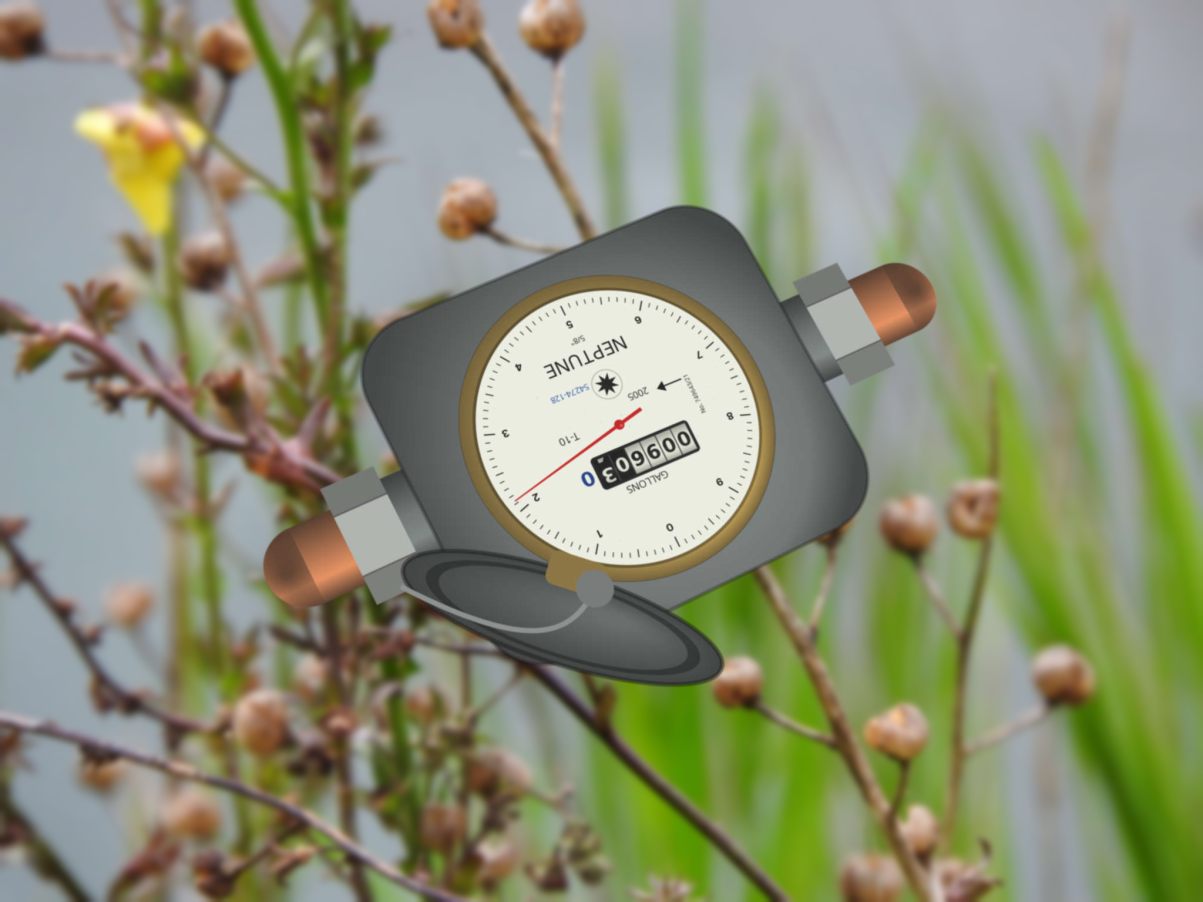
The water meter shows 96032.1 gal
